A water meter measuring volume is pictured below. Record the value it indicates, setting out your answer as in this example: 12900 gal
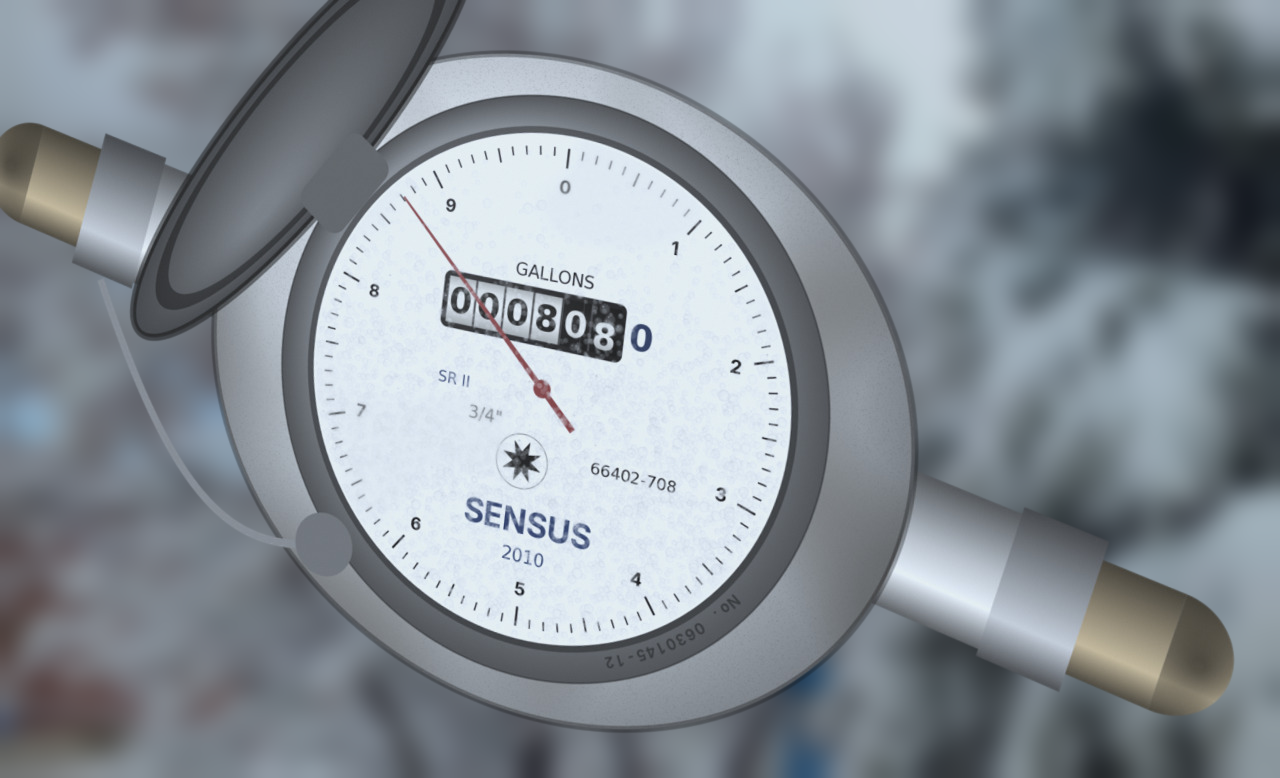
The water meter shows 8078.7 gal
